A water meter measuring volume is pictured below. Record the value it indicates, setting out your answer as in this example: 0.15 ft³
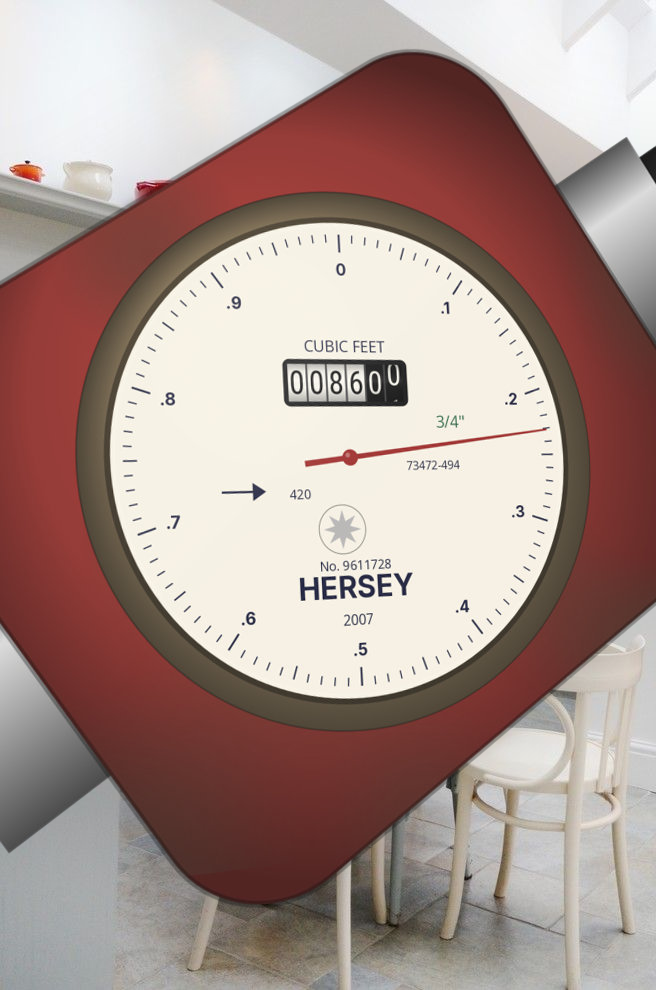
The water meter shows 8600.23 ft³
